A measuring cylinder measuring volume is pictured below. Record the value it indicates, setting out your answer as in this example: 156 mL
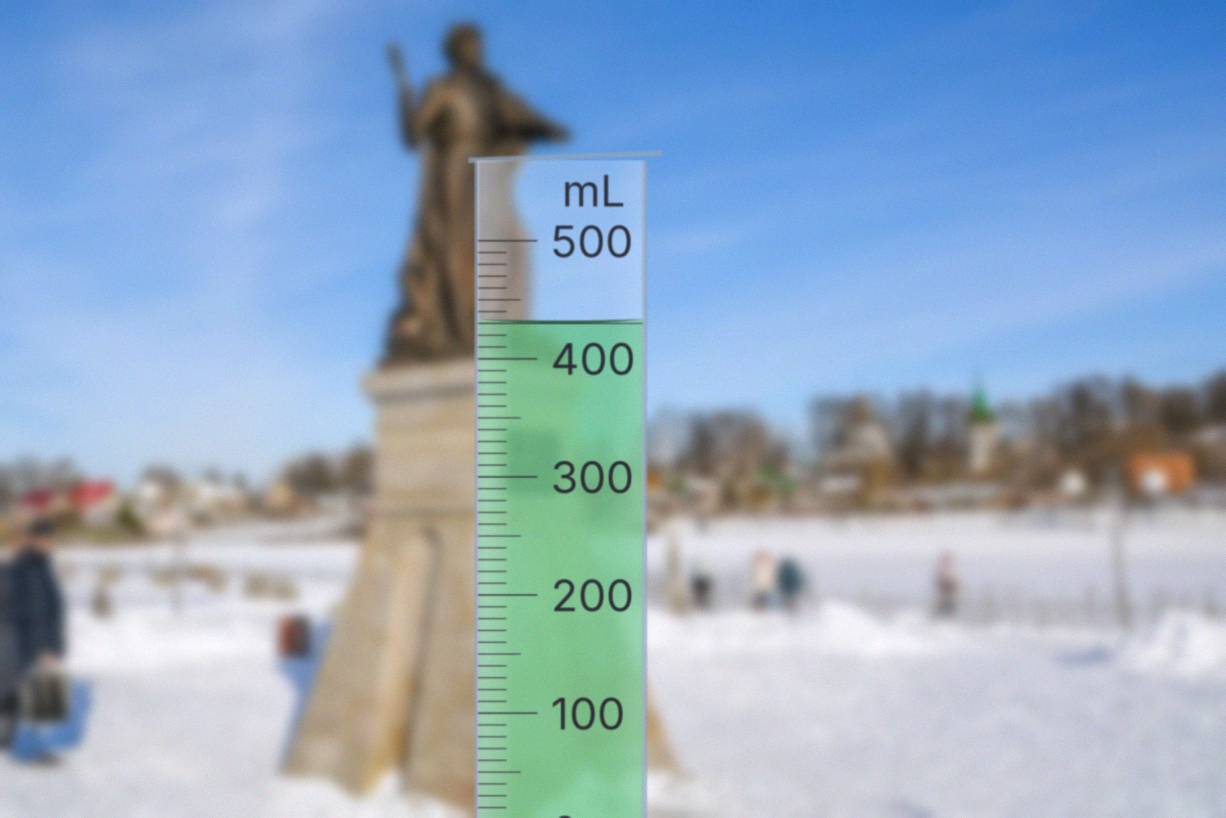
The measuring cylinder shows 430 mL
